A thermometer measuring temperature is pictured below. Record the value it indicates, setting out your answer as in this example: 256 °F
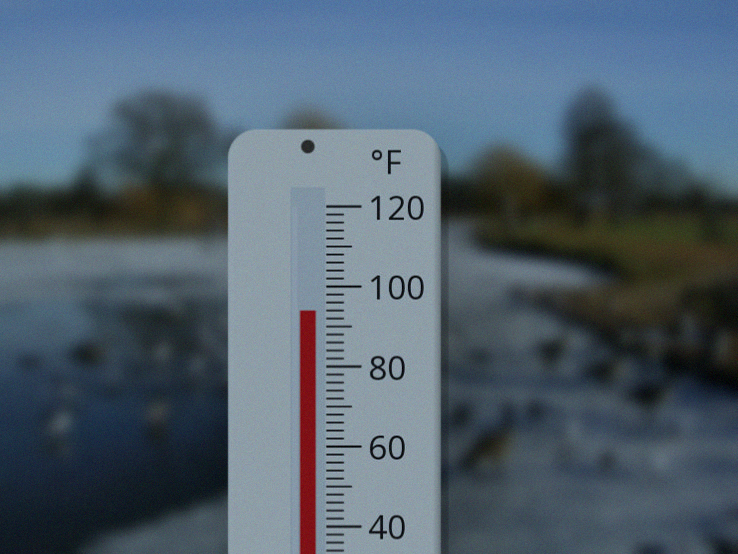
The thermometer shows 94 °F
